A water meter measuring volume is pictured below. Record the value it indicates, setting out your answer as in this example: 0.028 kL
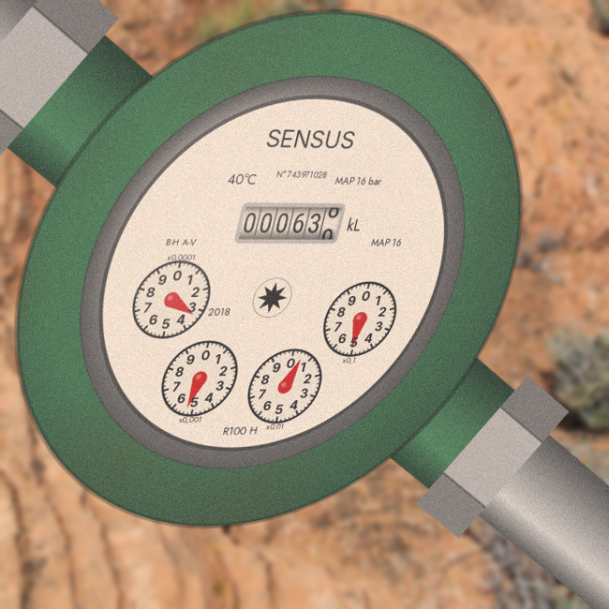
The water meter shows 638.5053 kL
